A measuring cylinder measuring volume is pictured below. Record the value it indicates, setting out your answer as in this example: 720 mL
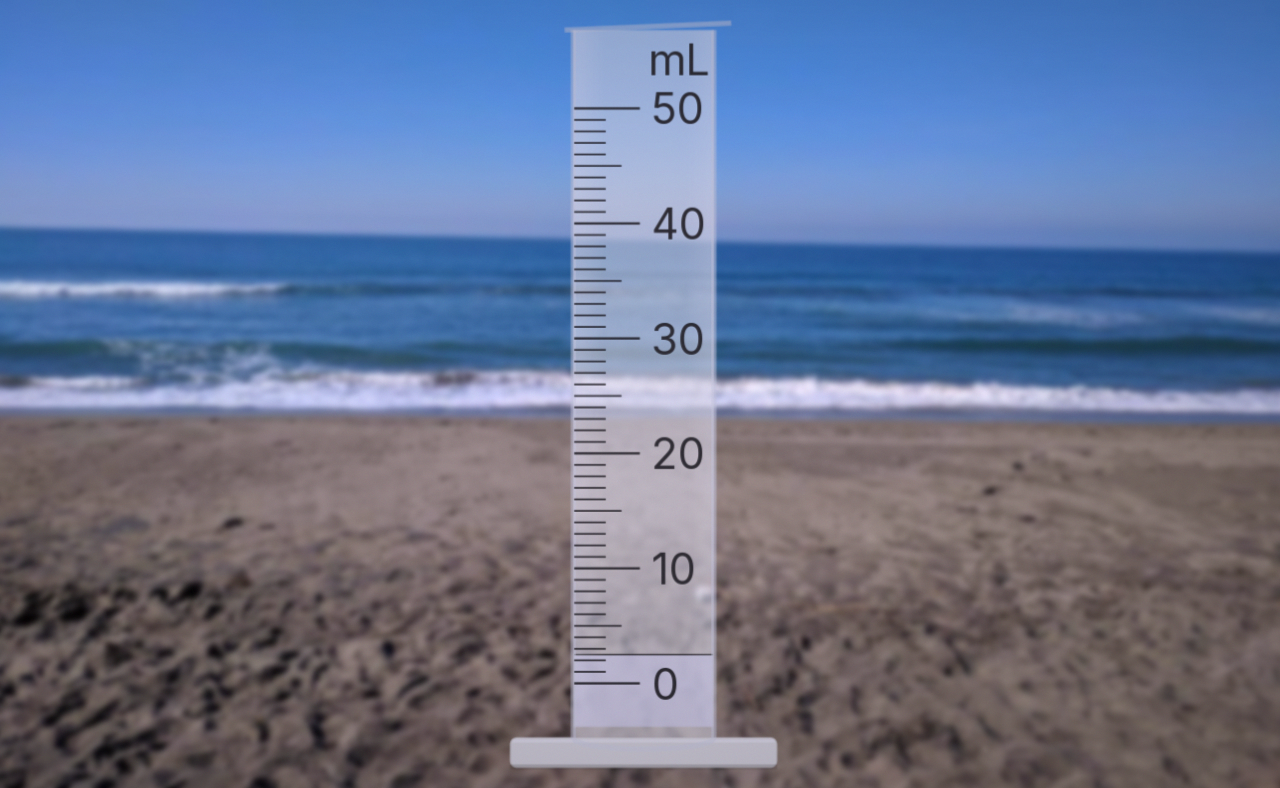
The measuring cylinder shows 2.5 mL
